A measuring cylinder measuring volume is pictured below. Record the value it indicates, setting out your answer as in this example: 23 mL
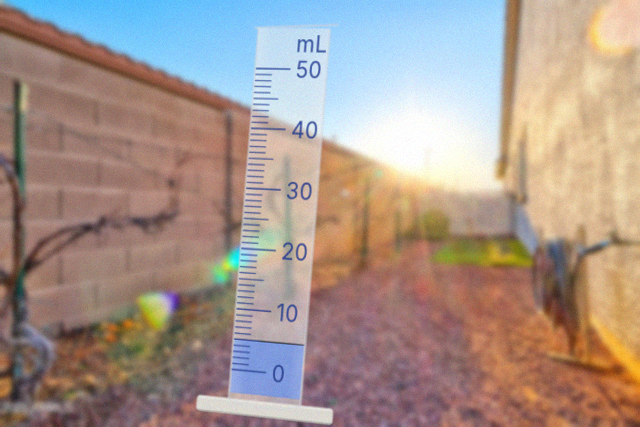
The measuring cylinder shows 5 mL
